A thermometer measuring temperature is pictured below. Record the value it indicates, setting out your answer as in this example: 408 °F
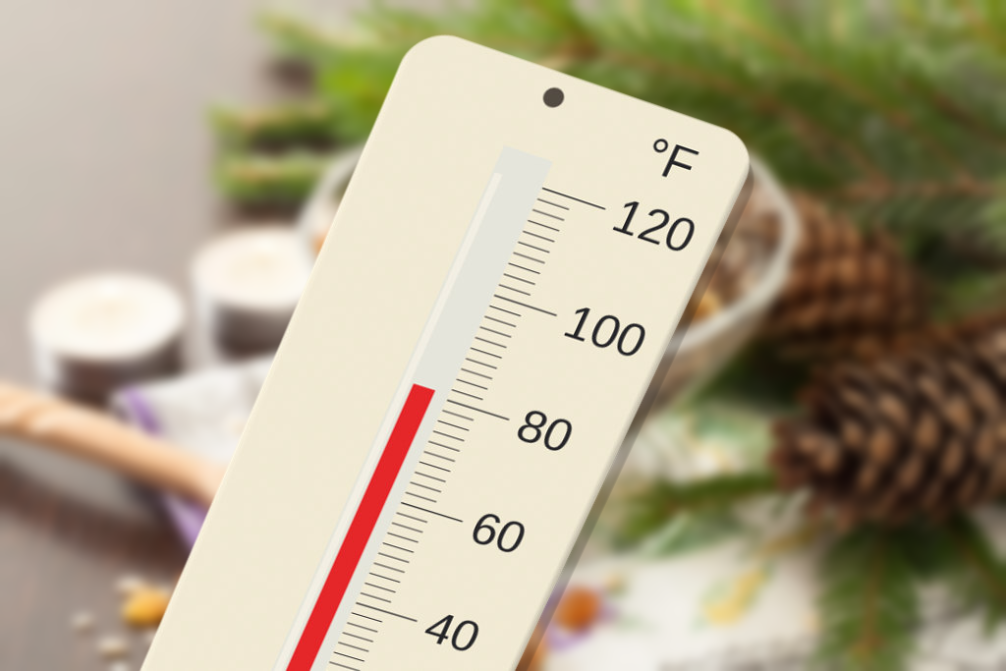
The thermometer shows 81 °F
